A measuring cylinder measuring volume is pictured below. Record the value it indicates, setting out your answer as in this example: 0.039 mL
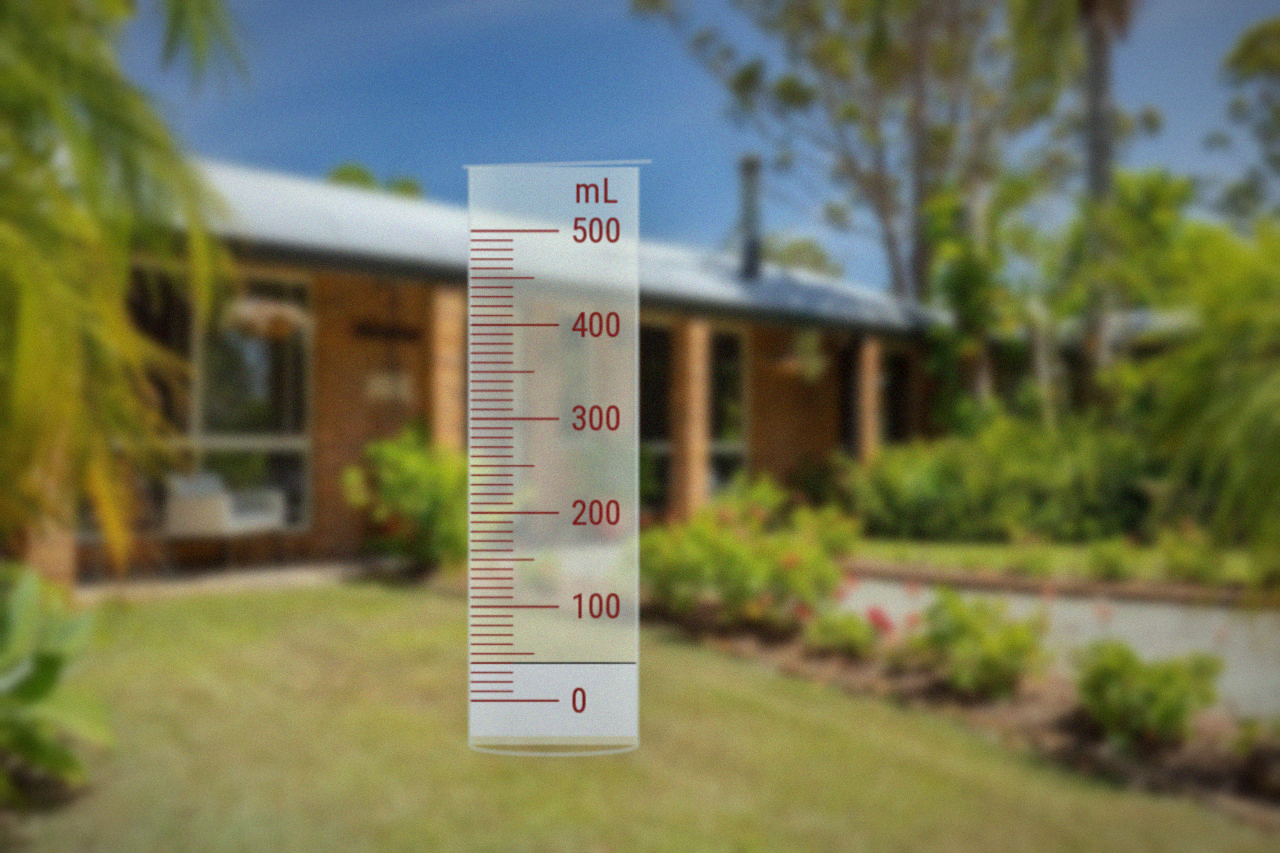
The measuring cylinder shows 40 mL
